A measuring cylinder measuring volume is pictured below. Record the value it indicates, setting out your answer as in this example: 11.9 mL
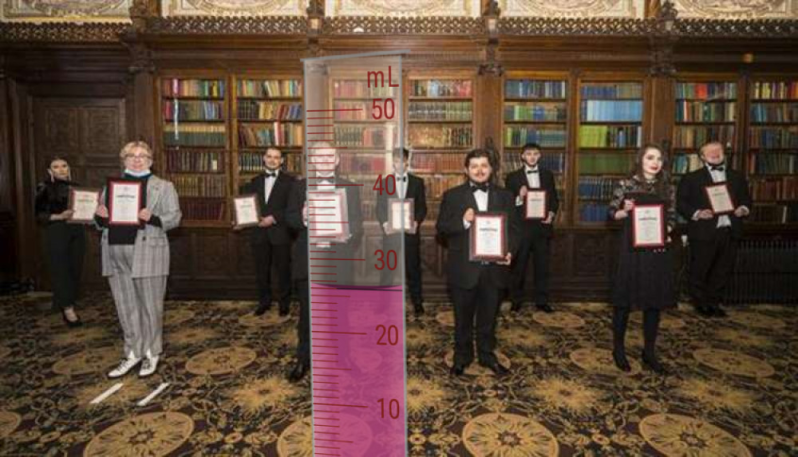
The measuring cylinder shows 26 mL
